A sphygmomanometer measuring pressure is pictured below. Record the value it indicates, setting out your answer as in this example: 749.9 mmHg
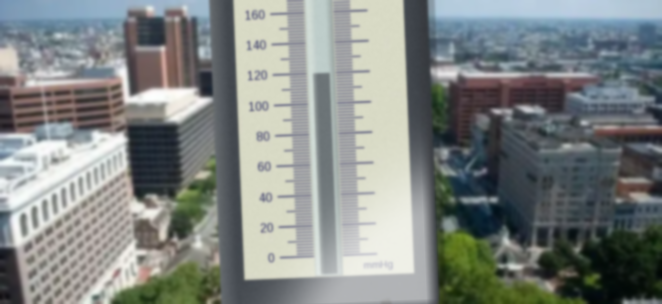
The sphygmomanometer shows 120 mmHg
